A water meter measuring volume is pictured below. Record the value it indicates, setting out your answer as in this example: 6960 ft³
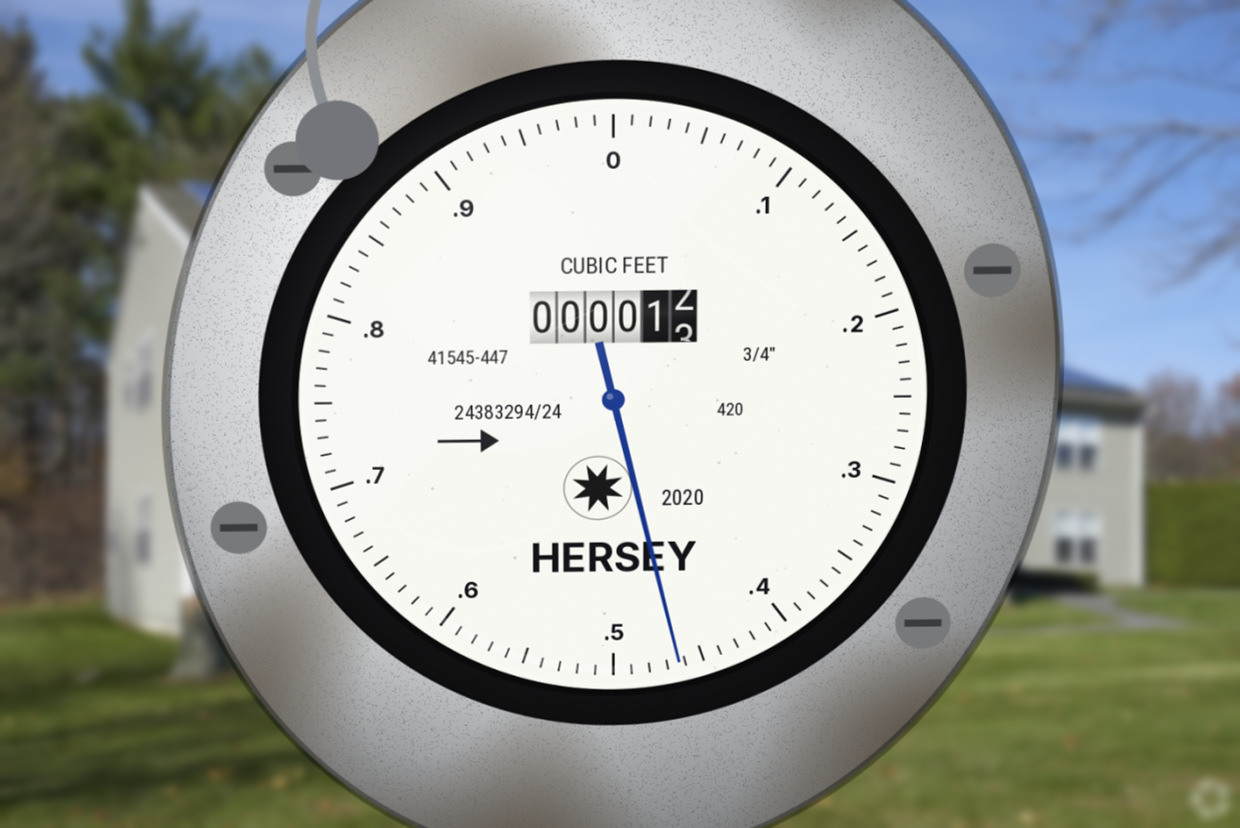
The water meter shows 12.46 ft³
